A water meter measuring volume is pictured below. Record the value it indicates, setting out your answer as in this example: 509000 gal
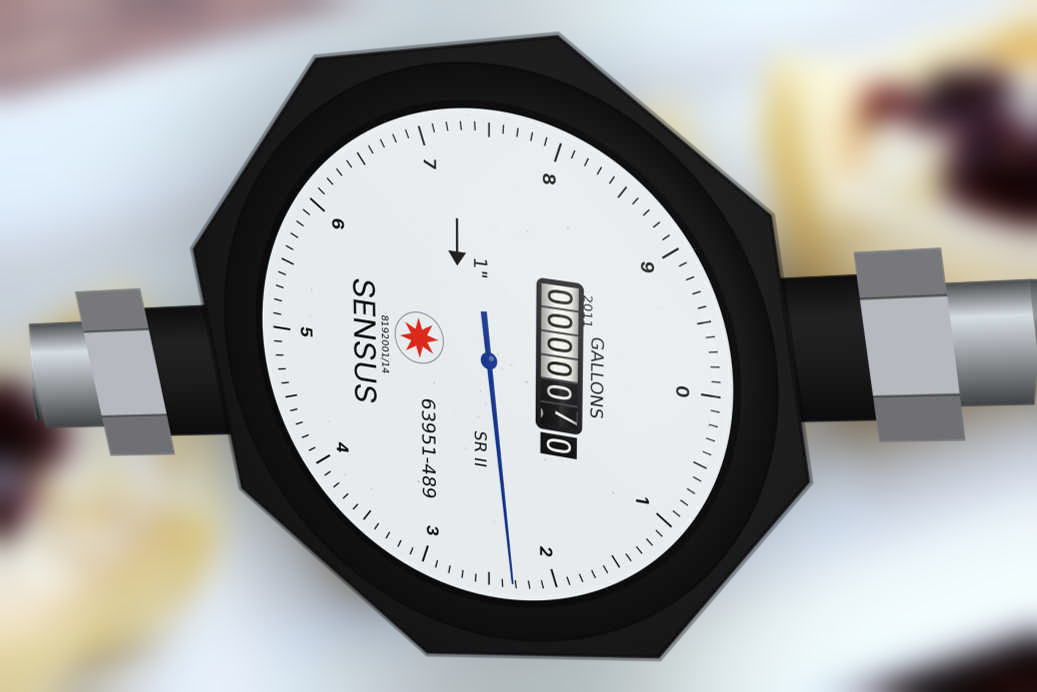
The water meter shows 72.3 gal
